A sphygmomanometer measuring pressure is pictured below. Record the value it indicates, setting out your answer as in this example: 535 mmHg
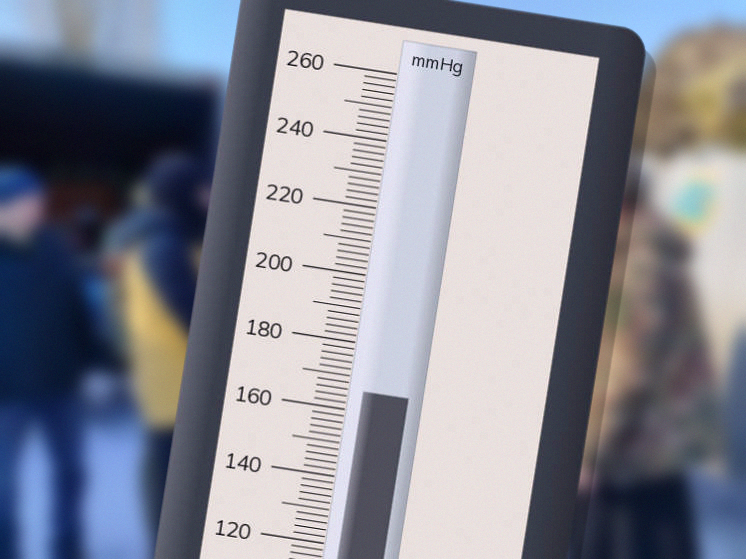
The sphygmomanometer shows 166 mmHg
